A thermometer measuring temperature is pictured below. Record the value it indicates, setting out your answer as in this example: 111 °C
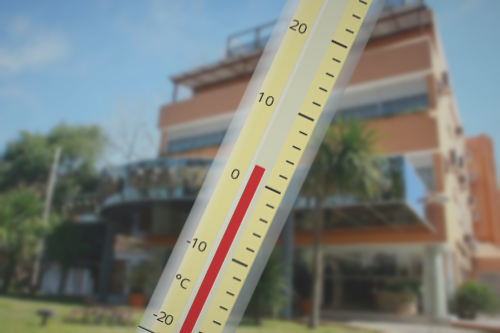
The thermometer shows 2 °C
